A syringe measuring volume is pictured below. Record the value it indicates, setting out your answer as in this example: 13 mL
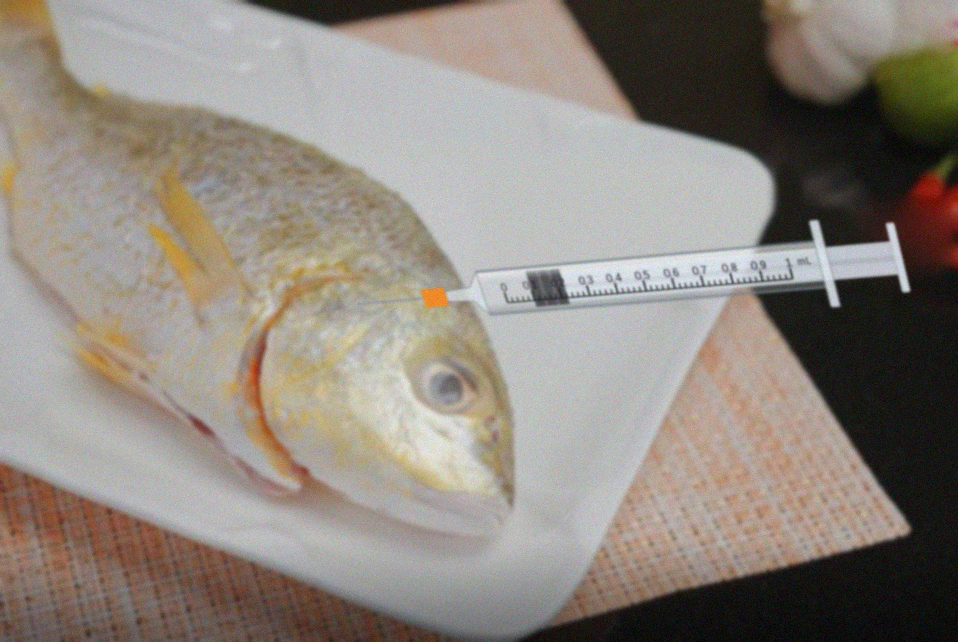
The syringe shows 0.1 mL
